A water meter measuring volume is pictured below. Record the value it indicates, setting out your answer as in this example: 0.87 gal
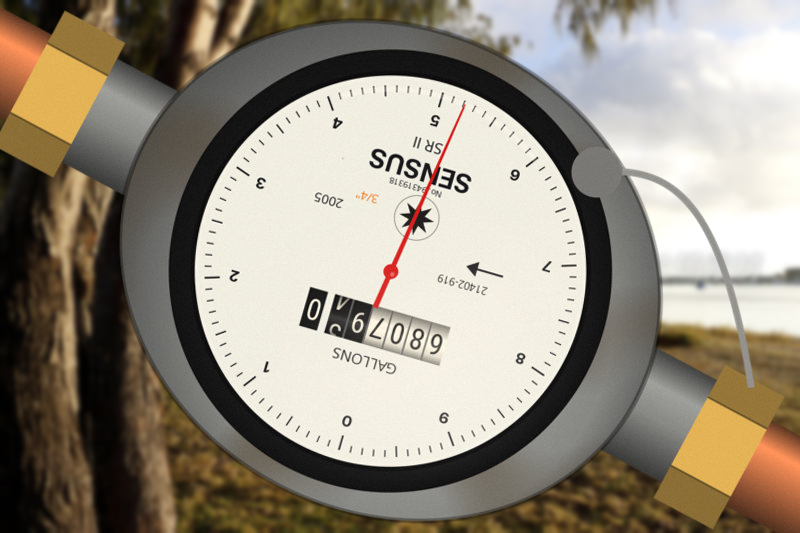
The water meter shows 6807935.2 gal
